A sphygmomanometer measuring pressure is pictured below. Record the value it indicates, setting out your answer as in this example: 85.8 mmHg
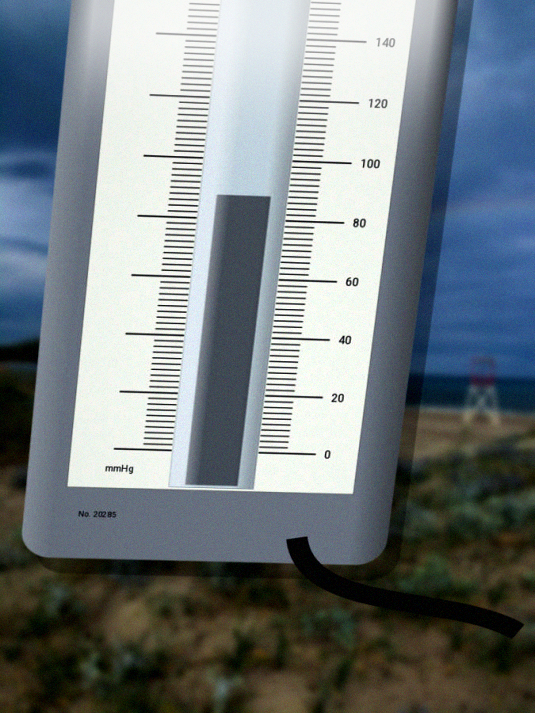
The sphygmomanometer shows 88 mmHg
